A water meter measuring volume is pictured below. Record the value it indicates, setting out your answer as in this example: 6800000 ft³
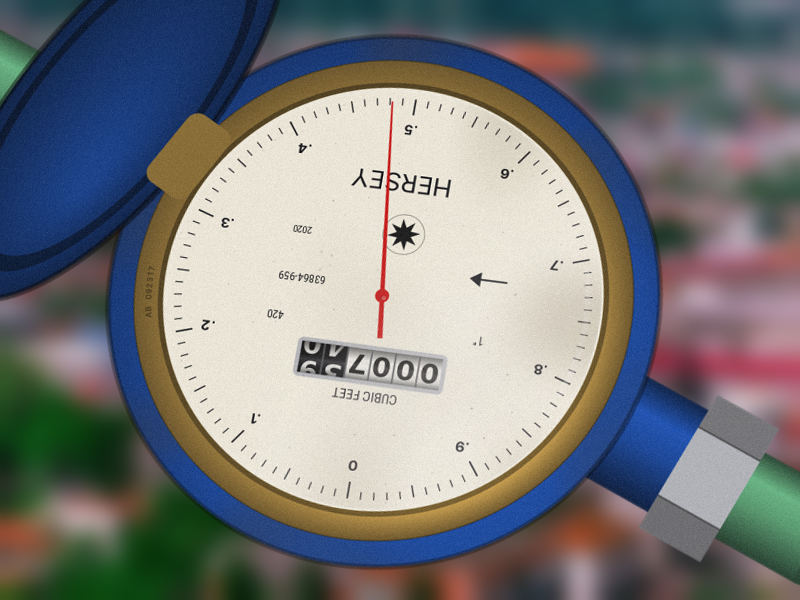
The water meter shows 739.48 ft³
